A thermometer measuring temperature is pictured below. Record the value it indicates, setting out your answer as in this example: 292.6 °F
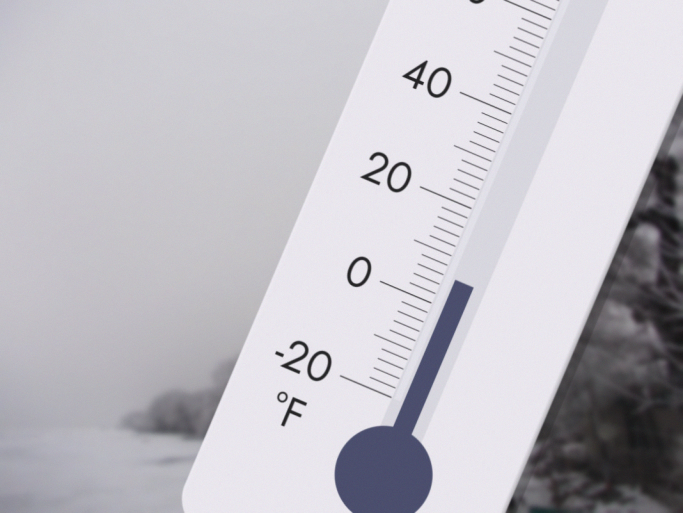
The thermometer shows 6 °F
